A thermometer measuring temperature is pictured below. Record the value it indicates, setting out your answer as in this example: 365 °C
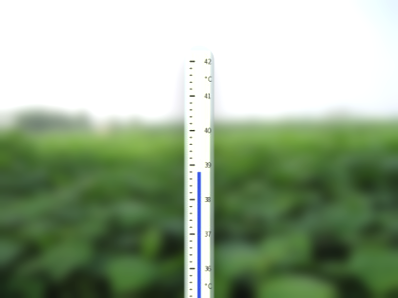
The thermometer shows 38.8 °C
